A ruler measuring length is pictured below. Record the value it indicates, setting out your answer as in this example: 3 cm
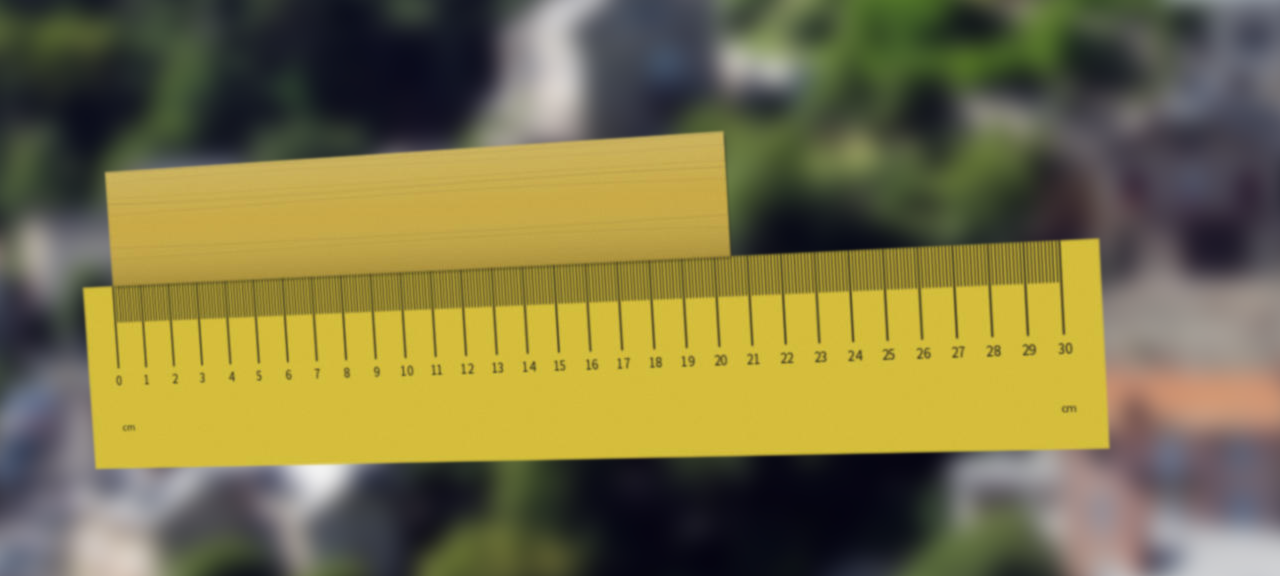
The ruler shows 20.5 cm
